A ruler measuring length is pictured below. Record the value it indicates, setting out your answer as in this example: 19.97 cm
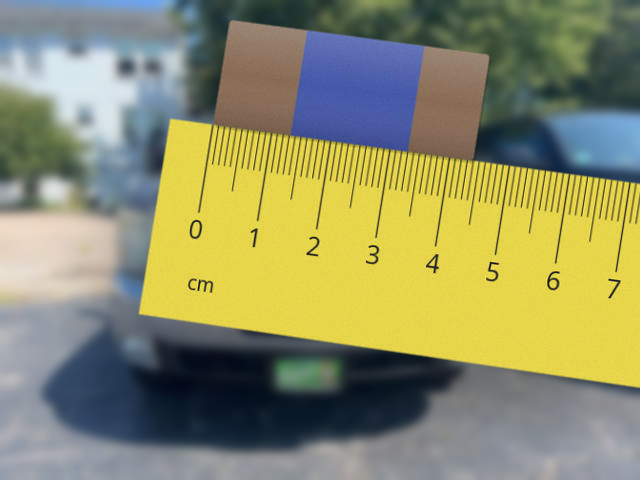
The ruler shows 4.4 cm
